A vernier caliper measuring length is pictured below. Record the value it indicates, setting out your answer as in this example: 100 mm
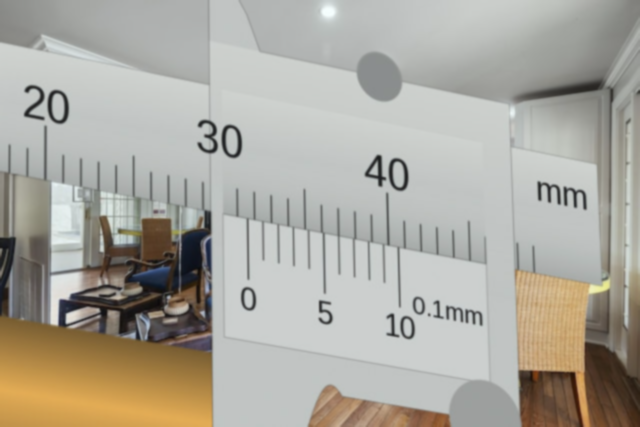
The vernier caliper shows 31.6 mm
